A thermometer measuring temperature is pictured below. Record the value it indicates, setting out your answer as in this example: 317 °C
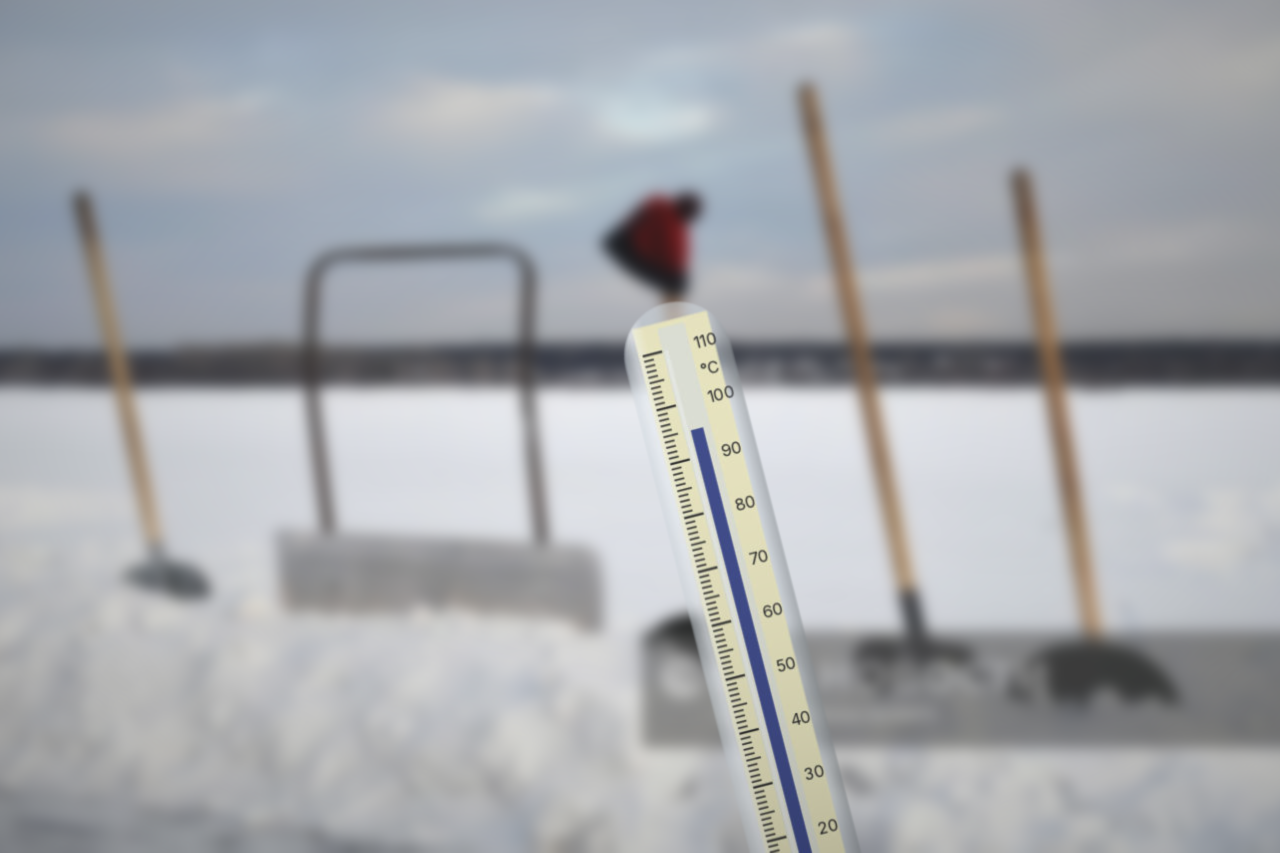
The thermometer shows 95 °C
